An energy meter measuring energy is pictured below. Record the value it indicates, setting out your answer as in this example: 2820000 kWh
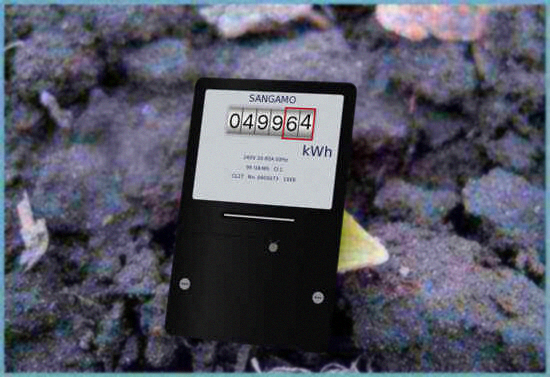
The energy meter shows 499.64 kWh
